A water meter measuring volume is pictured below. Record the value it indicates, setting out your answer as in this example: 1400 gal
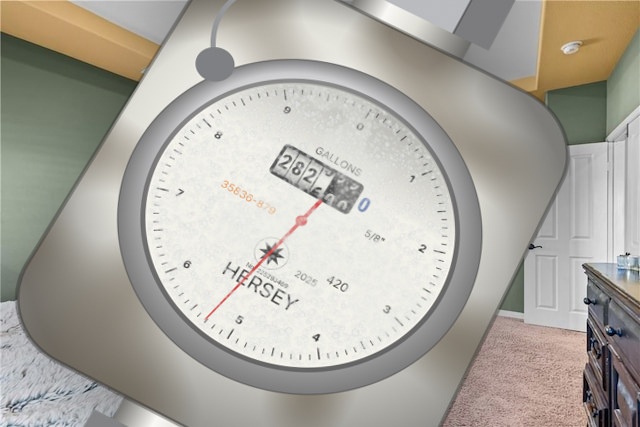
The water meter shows 2825995.3 gal
